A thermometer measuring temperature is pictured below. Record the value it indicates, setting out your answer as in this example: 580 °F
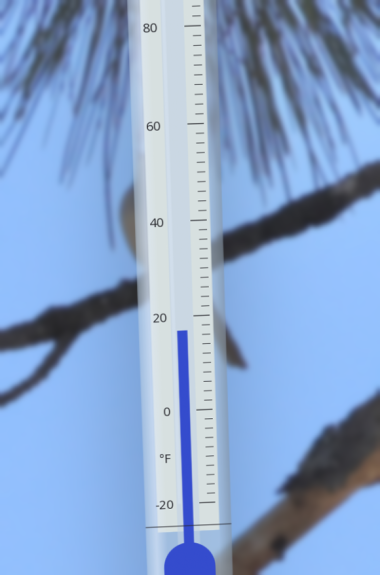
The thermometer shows 17 °F
